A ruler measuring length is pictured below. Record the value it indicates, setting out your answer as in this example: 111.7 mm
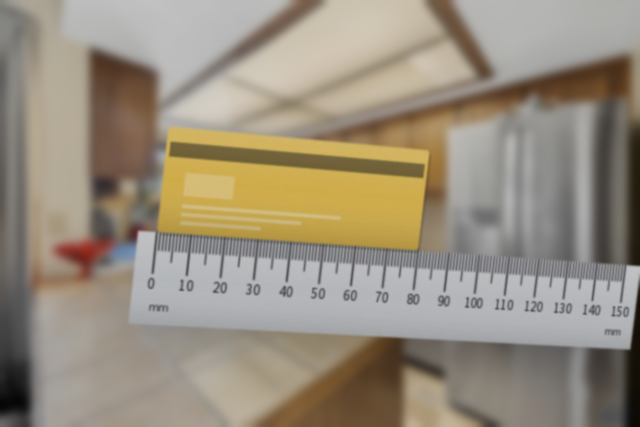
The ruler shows 80 mm
